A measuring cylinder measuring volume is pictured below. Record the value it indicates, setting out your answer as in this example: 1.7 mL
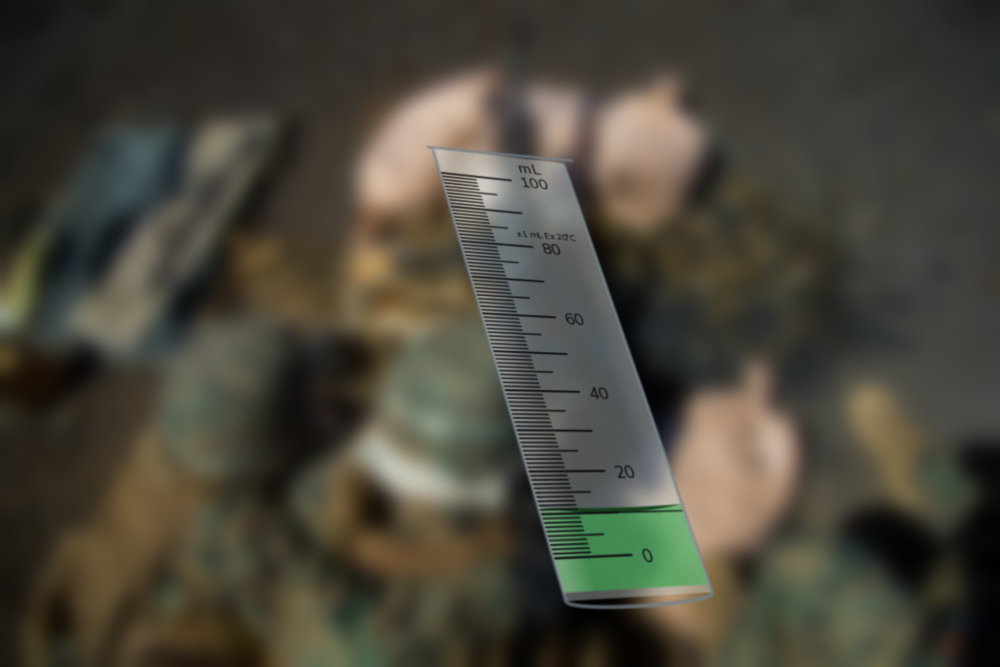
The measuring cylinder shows 10 mL
